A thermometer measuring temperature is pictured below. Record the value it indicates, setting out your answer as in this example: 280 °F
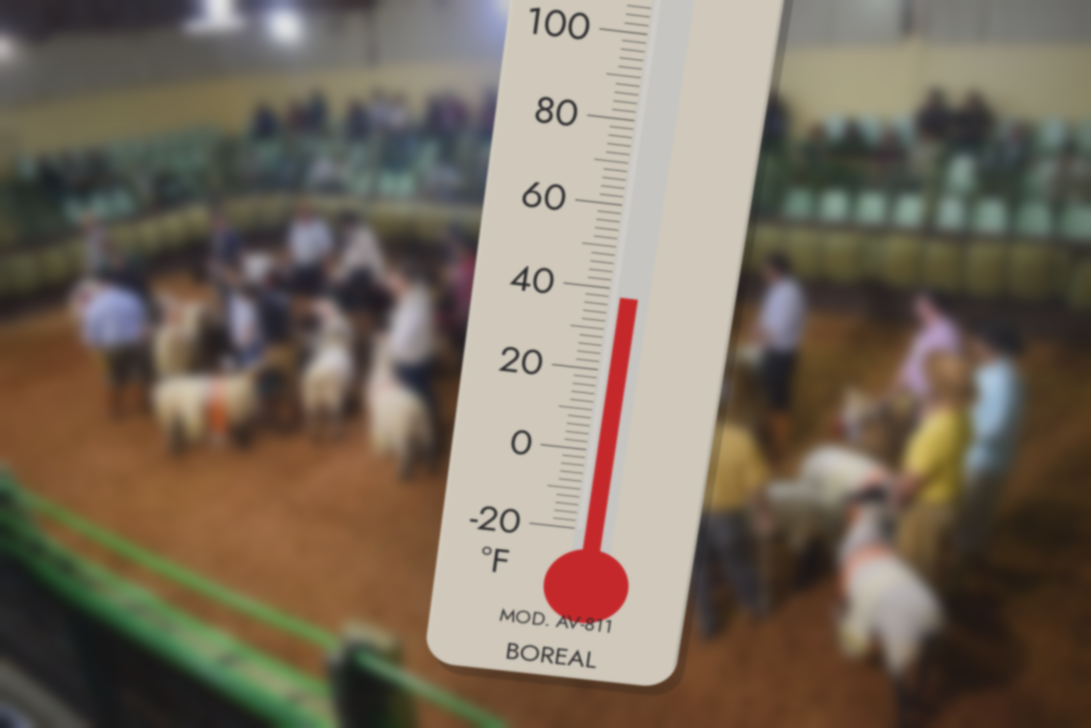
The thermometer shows 38 °F
